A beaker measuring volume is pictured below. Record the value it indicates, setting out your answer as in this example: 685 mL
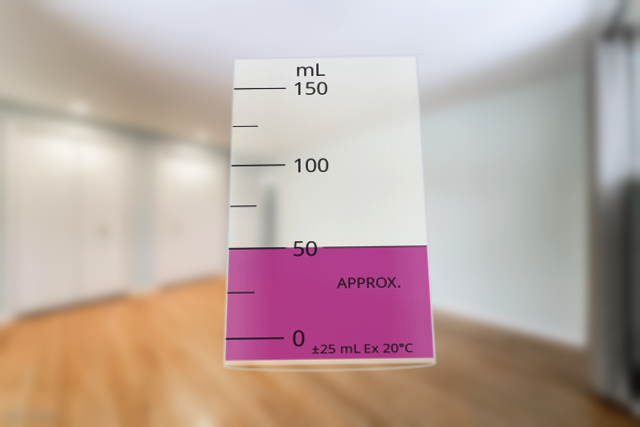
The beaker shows 50 mL
